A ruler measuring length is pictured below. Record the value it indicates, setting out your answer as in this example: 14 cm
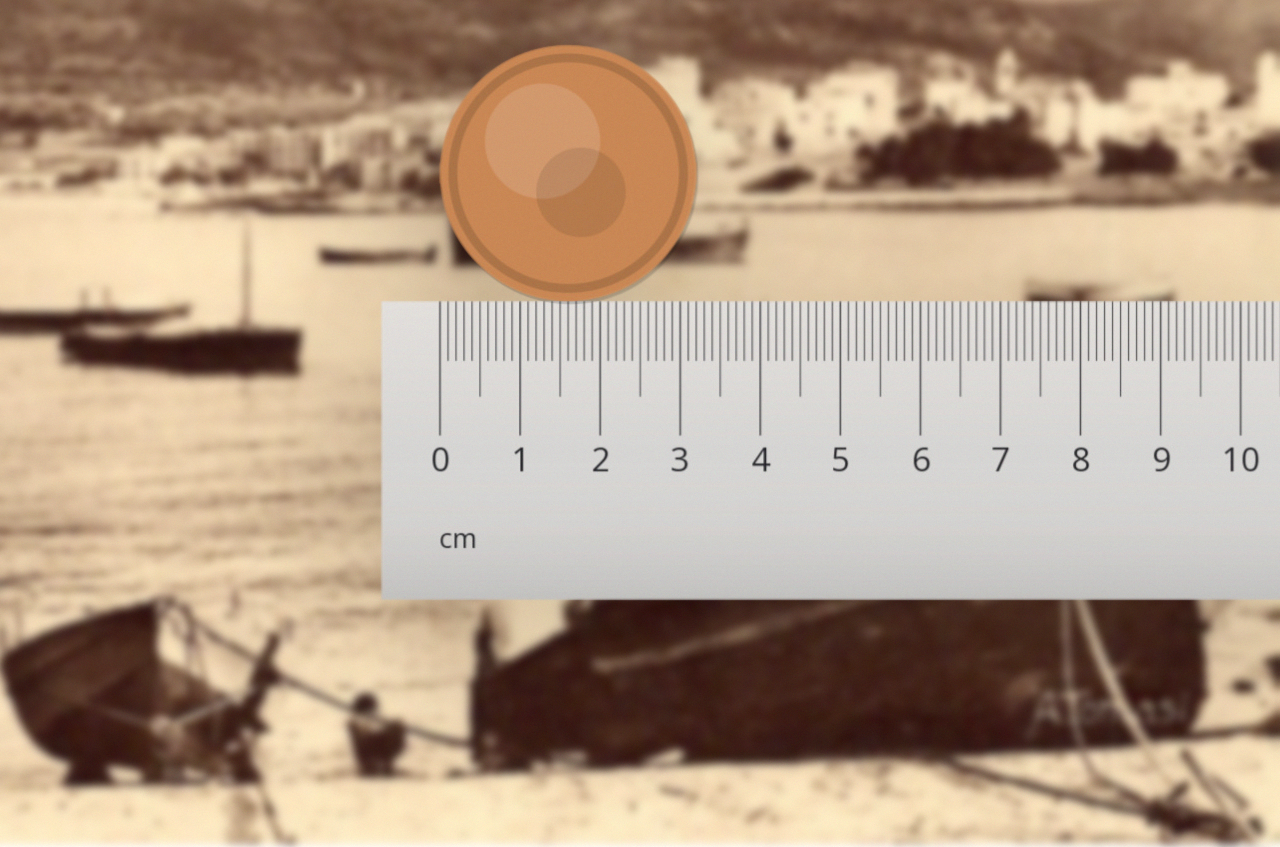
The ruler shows 3.2 cm
